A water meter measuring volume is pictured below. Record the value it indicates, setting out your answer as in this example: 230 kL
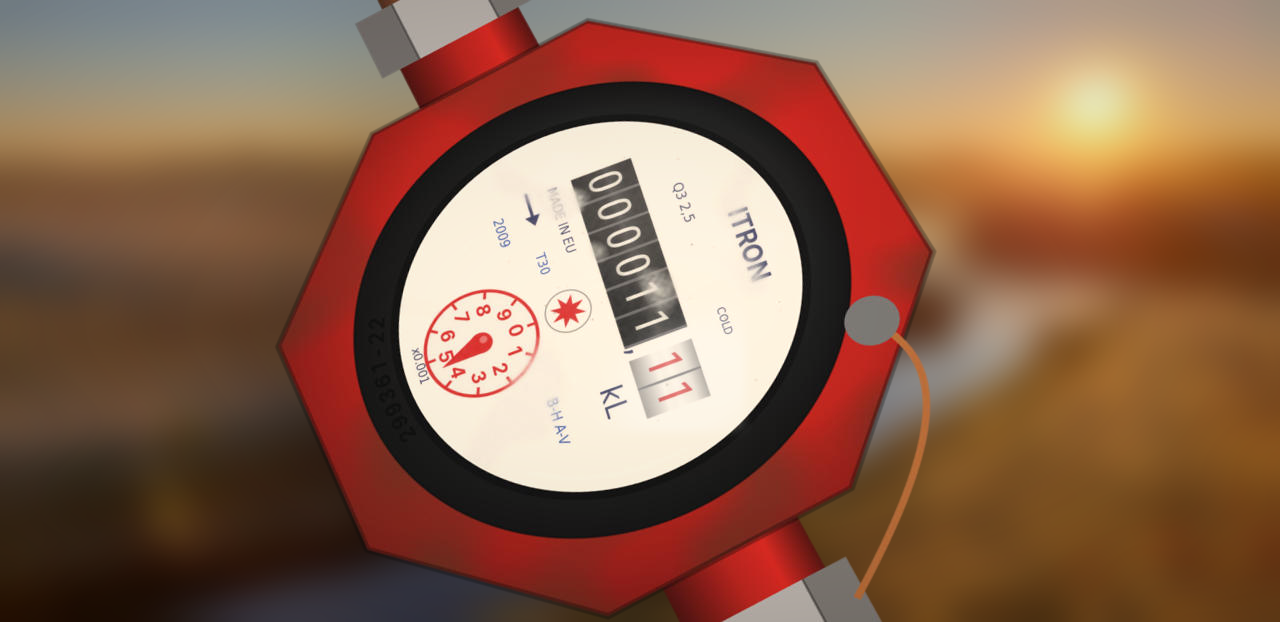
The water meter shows 11.114 kL
